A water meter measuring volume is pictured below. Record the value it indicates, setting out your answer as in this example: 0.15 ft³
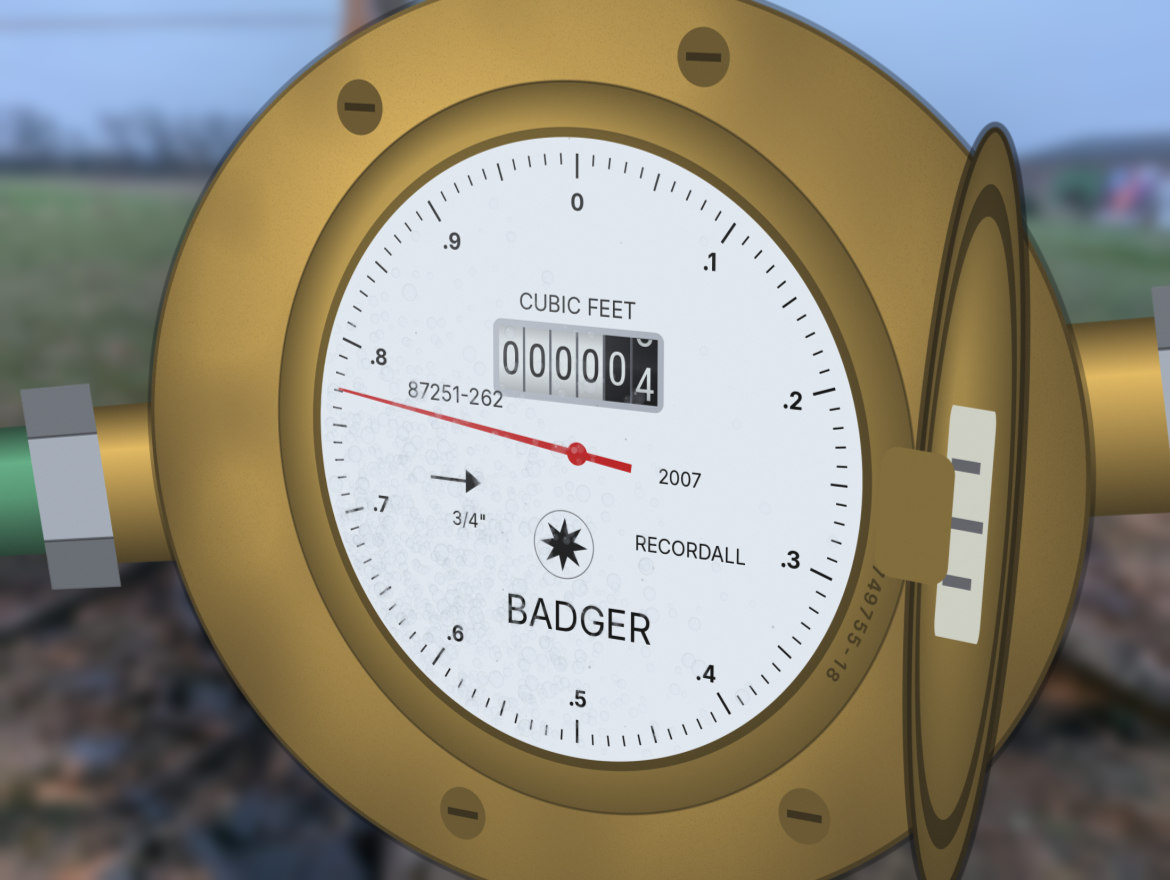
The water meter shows 3.77 ft³
